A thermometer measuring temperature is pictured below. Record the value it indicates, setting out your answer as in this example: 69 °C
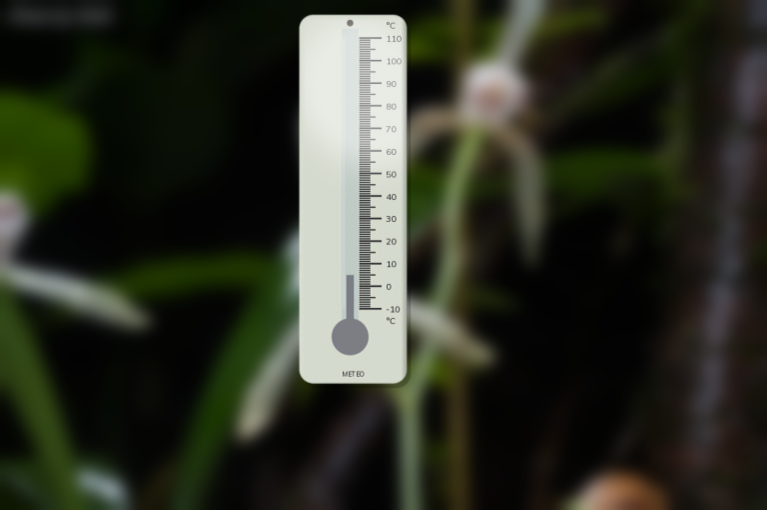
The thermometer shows 5 °C
